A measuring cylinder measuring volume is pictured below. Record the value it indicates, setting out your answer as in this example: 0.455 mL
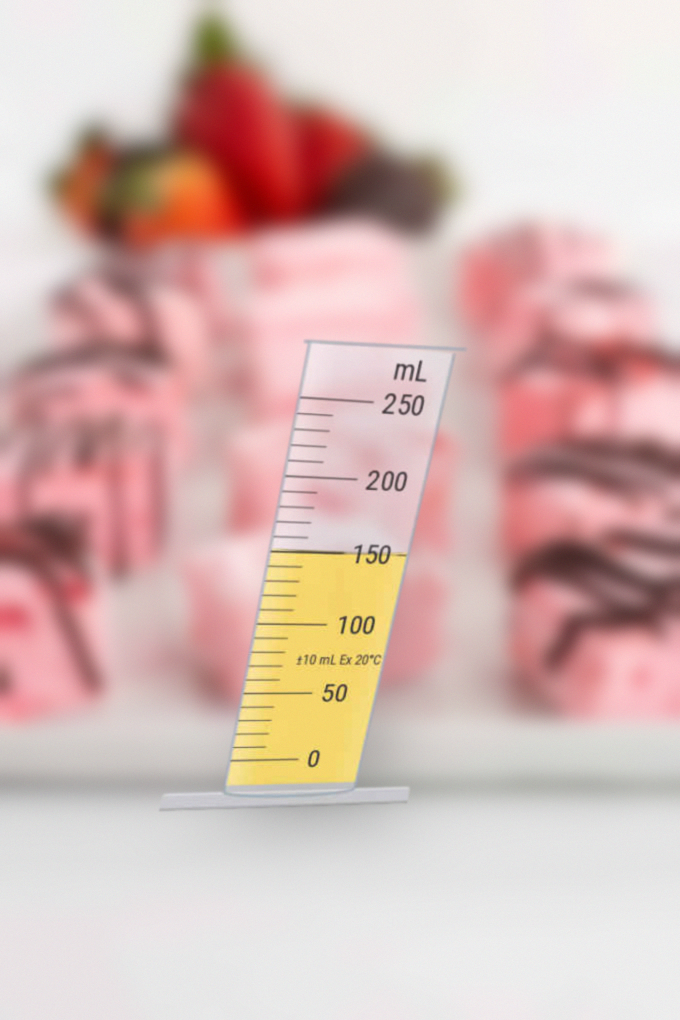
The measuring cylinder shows 150 mL
